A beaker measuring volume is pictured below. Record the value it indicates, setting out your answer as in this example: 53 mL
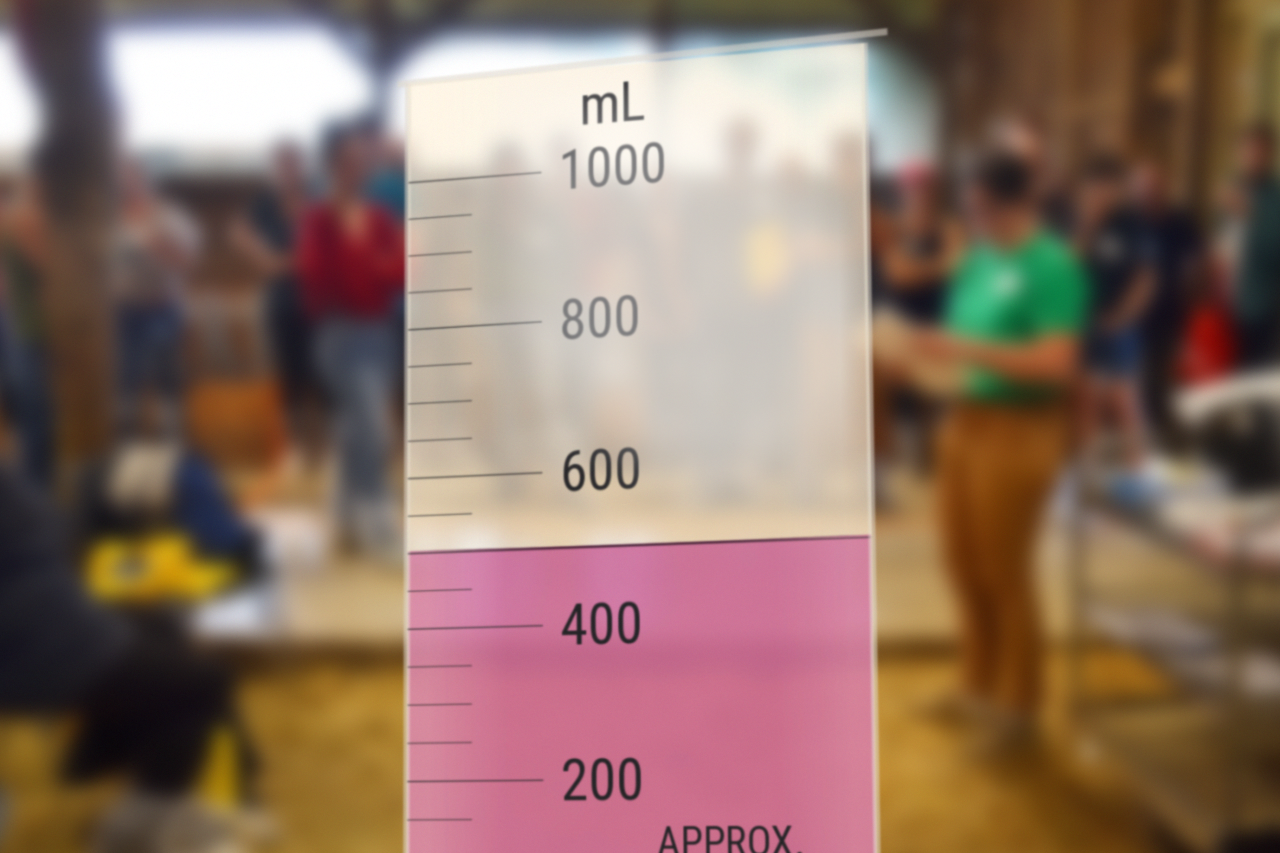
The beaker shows 500 mL
